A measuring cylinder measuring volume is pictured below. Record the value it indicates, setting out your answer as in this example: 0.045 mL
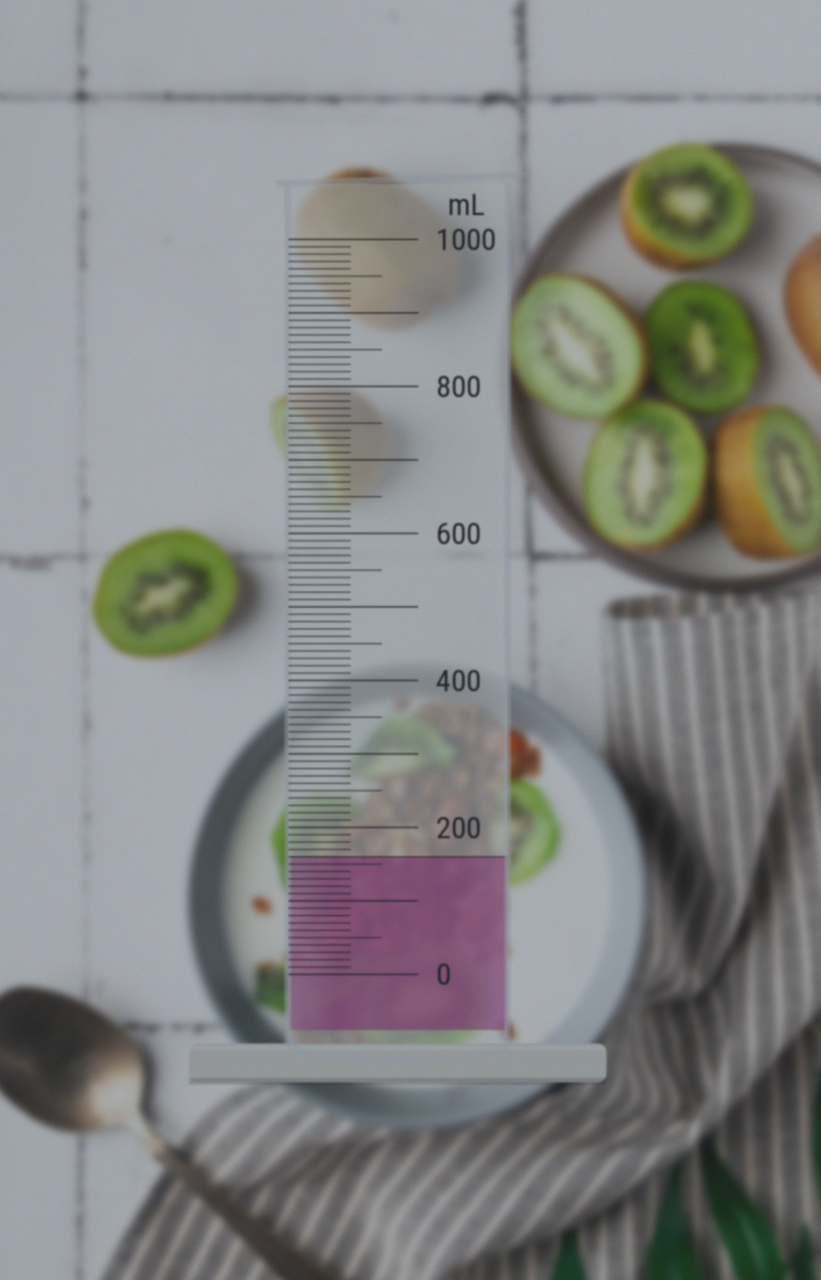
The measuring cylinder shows 160 mL
